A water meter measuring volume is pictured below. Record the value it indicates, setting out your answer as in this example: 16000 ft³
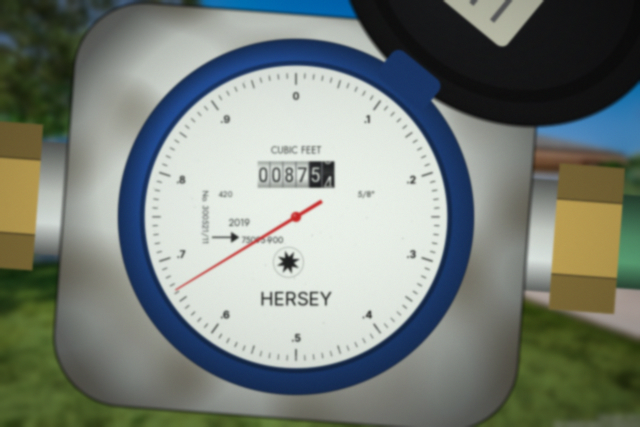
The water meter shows 8753.66 ft³
